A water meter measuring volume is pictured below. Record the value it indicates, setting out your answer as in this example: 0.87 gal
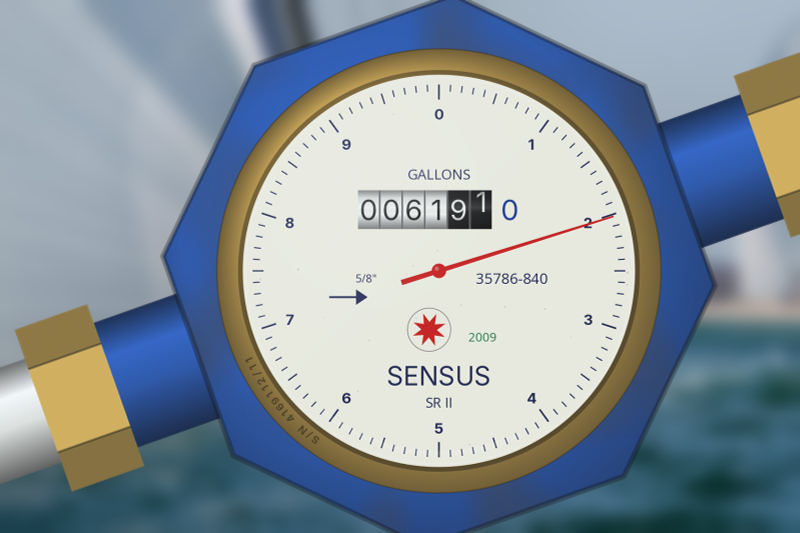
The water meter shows 61912.0 gal
